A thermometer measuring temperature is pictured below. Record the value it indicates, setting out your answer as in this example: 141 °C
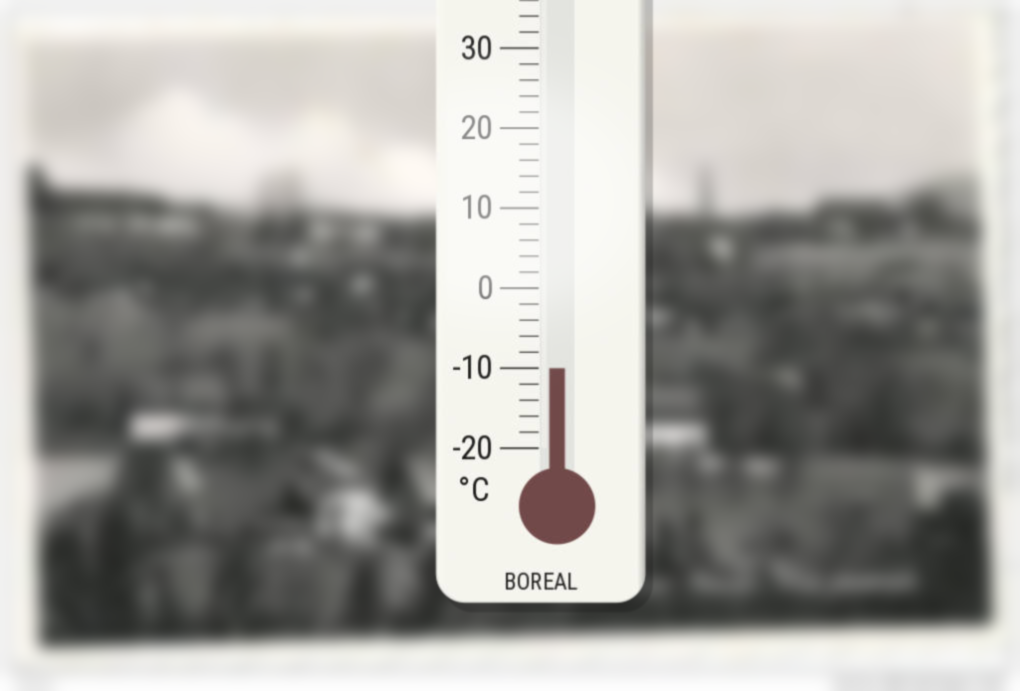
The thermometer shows -10 °C
